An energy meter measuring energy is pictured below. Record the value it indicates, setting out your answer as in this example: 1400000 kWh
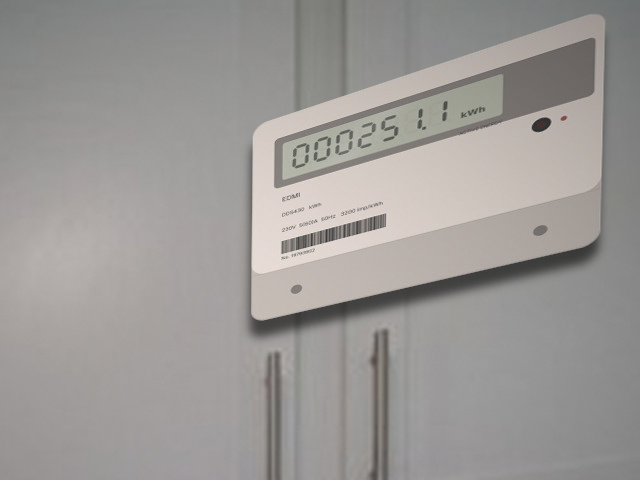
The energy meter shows 251.1 kWh
